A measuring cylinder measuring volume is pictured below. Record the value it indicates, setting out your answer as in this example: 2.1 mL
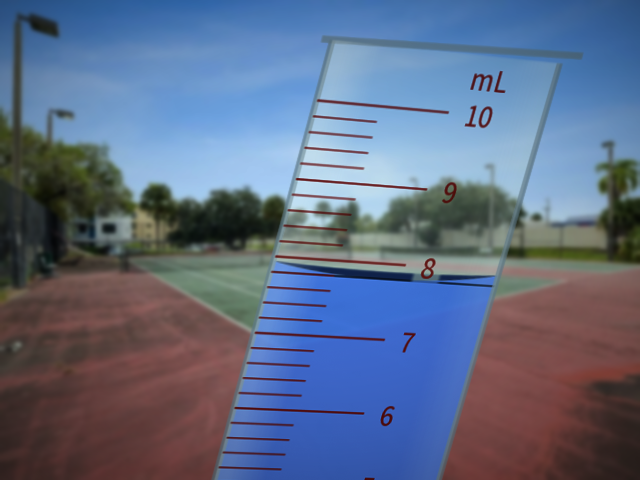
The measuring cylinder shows 7.8 mL
